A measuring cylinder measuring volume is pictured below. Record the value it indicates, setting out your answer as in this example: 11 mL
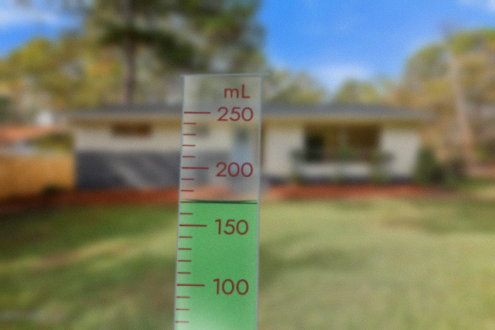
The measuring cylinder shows 170 mL
